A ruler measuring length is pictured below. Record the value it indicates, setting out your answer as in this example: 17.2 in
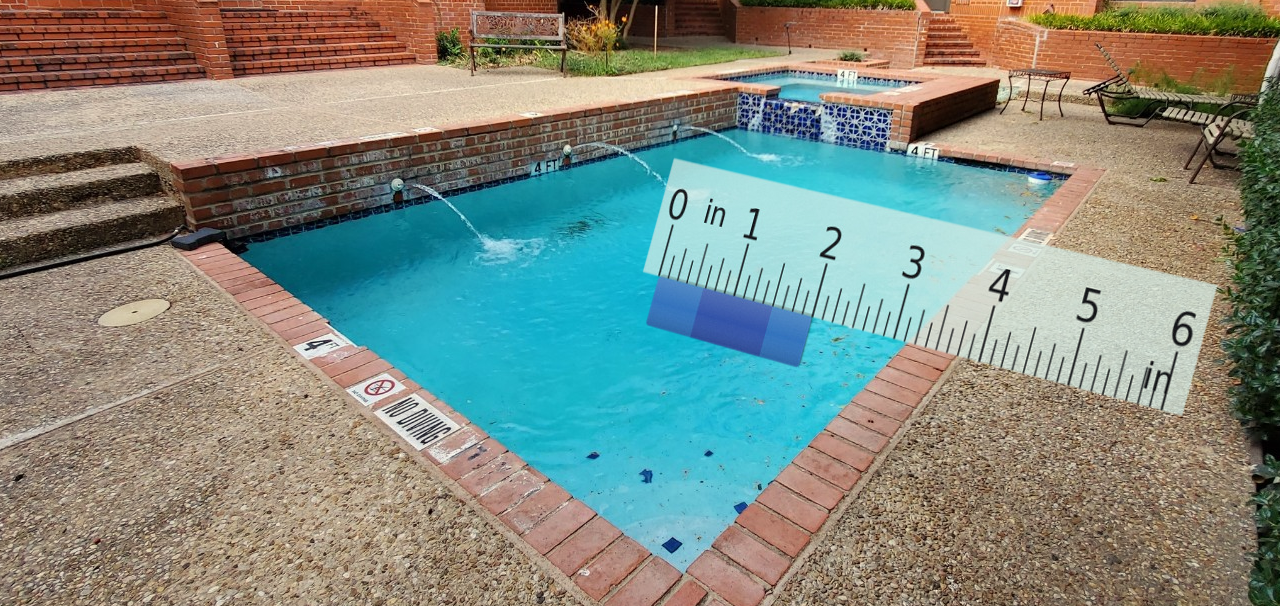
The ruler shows 2 in
